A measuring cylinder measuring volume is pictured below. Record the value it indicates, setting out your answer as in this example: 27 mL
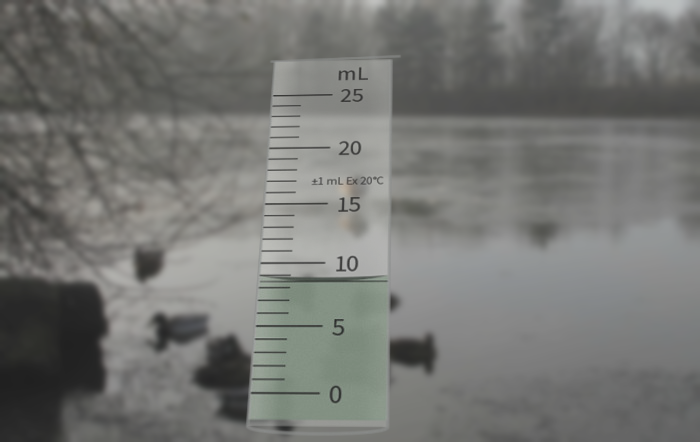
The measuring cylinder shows 8.5 mL
